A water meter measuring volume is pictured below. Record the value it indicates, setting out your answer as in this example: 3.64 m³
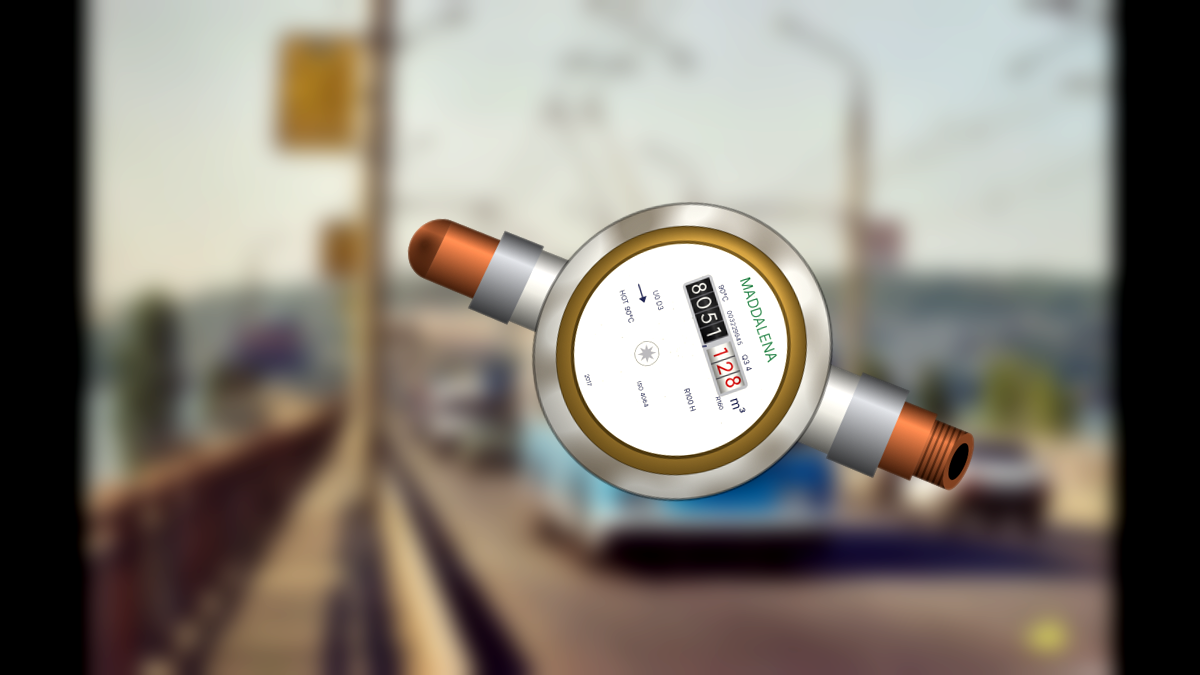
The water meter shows 8051.128 m³
